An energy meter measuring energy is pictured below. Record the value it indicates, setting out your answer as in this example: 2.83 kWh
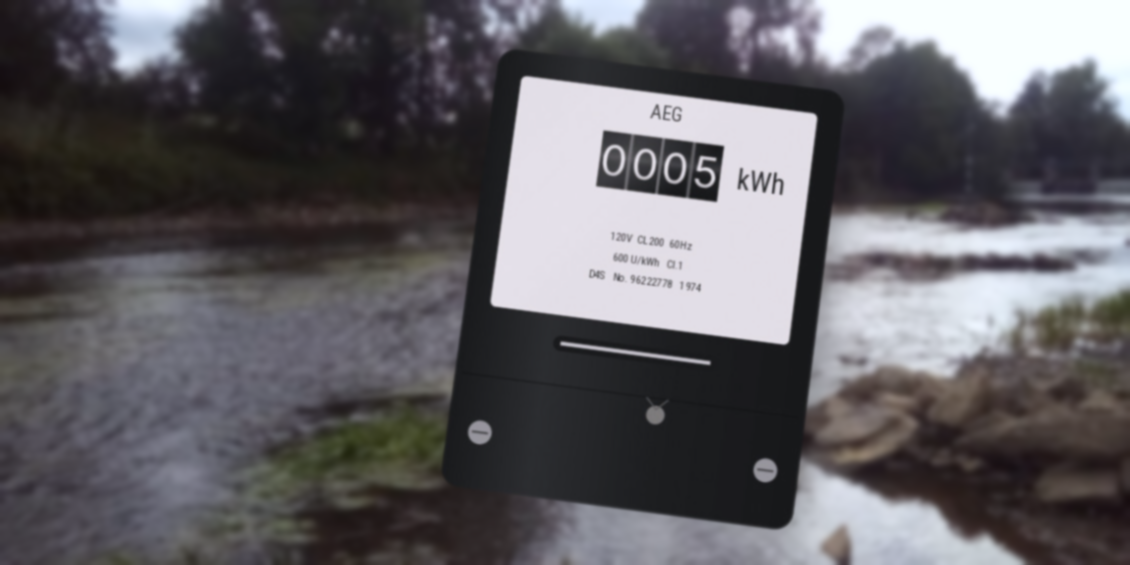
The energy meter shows 5 kWh
